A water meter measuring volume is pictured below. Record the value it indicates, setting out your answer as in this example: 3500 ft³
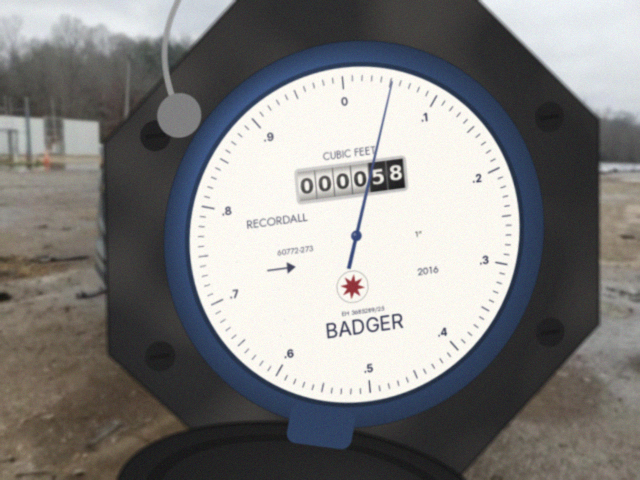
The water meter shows 58.05 ft³
